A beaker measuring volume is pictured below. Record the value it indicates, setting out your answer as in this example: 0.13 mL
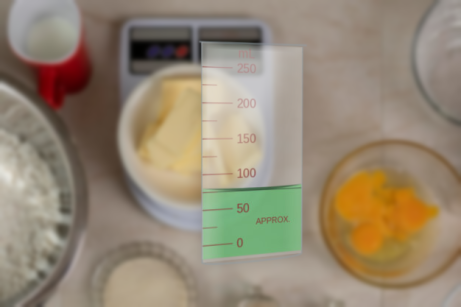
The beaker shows 75 mL
